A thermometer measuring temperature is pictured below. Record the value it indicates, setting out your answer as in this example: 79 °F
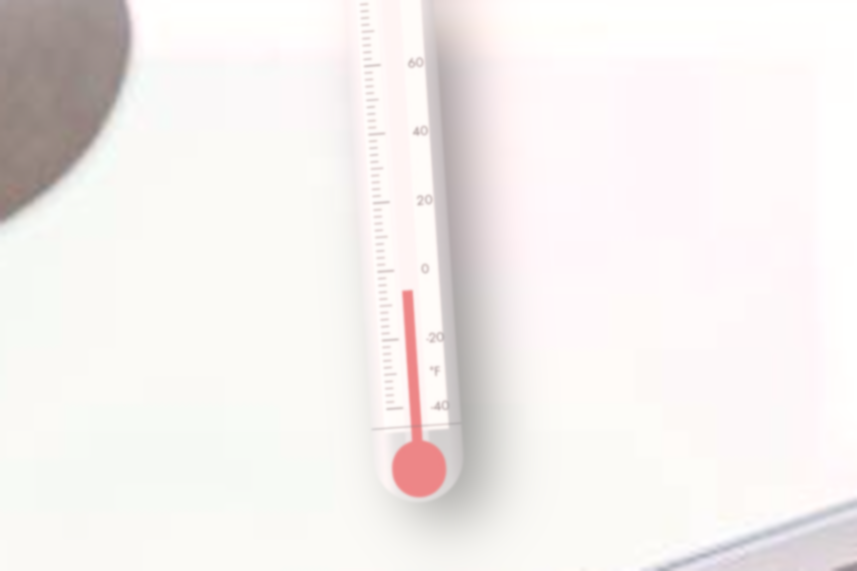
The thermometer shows -6 °F
